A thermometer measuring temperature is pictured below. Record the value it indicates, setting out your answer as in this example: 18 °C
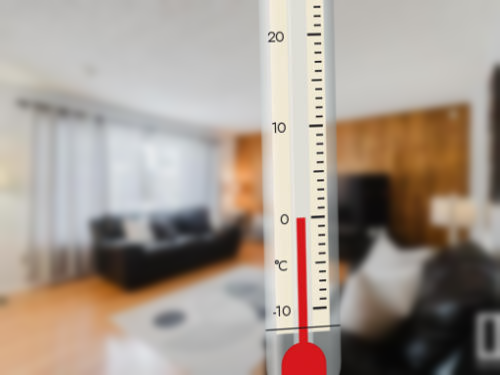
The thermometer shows 0 °C
